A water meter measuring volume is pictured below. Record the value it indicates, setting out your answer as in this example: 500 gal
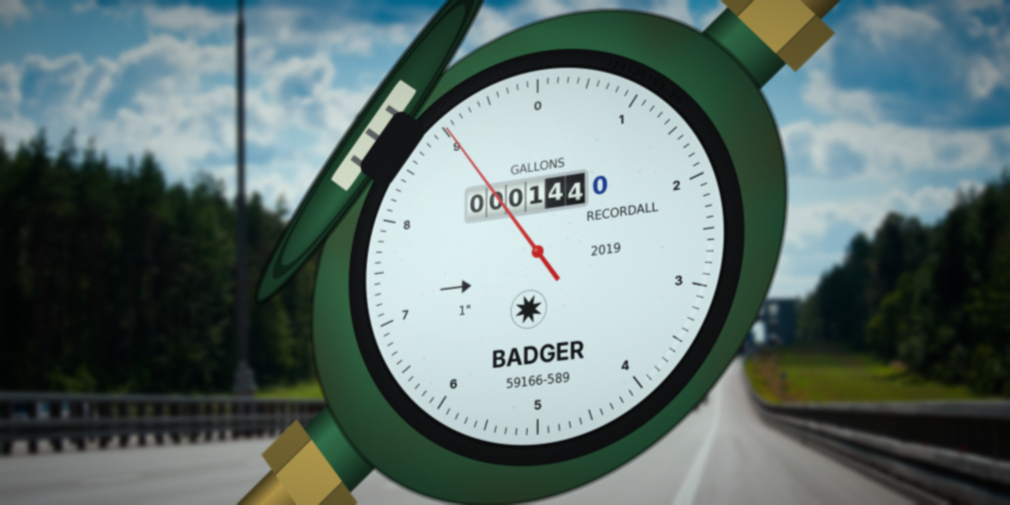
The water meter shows 1439.0 gal
